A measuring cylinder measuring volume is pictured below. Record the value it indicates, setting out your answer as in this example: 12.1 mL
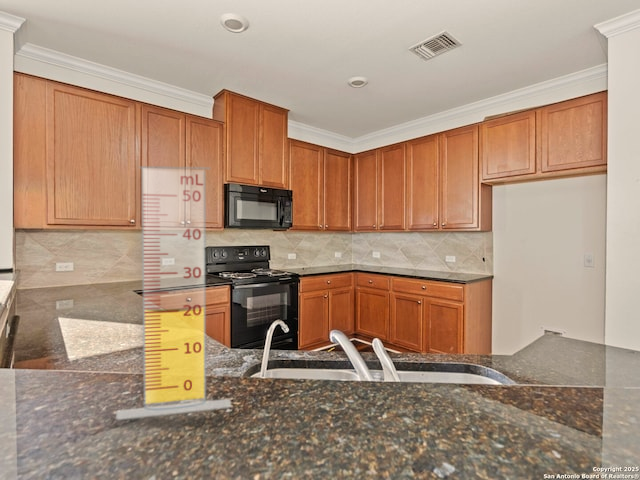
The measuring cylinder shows 20 mL
